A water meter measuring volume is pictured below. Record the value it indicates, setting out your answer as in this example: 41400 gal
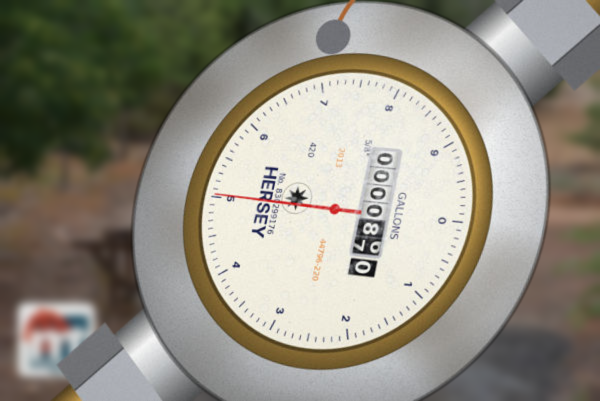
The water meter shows 865.0 gal
